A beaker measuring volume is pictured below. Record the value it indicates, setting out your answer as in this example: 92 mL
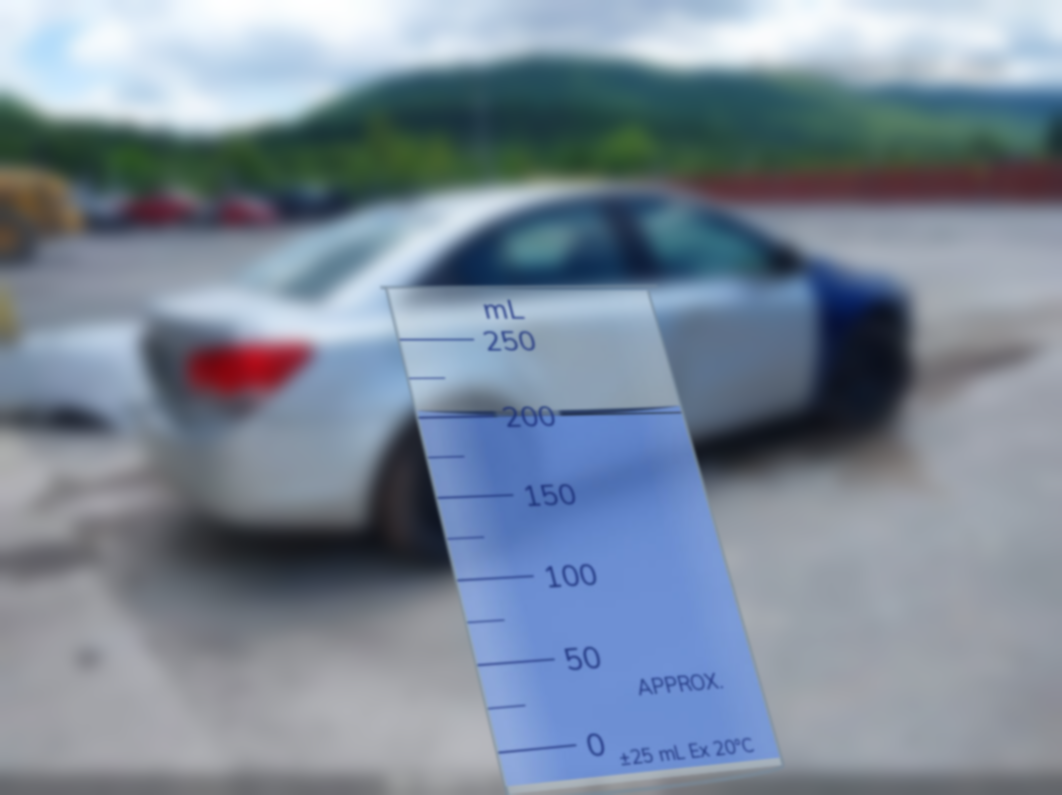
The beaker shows 200 mL
